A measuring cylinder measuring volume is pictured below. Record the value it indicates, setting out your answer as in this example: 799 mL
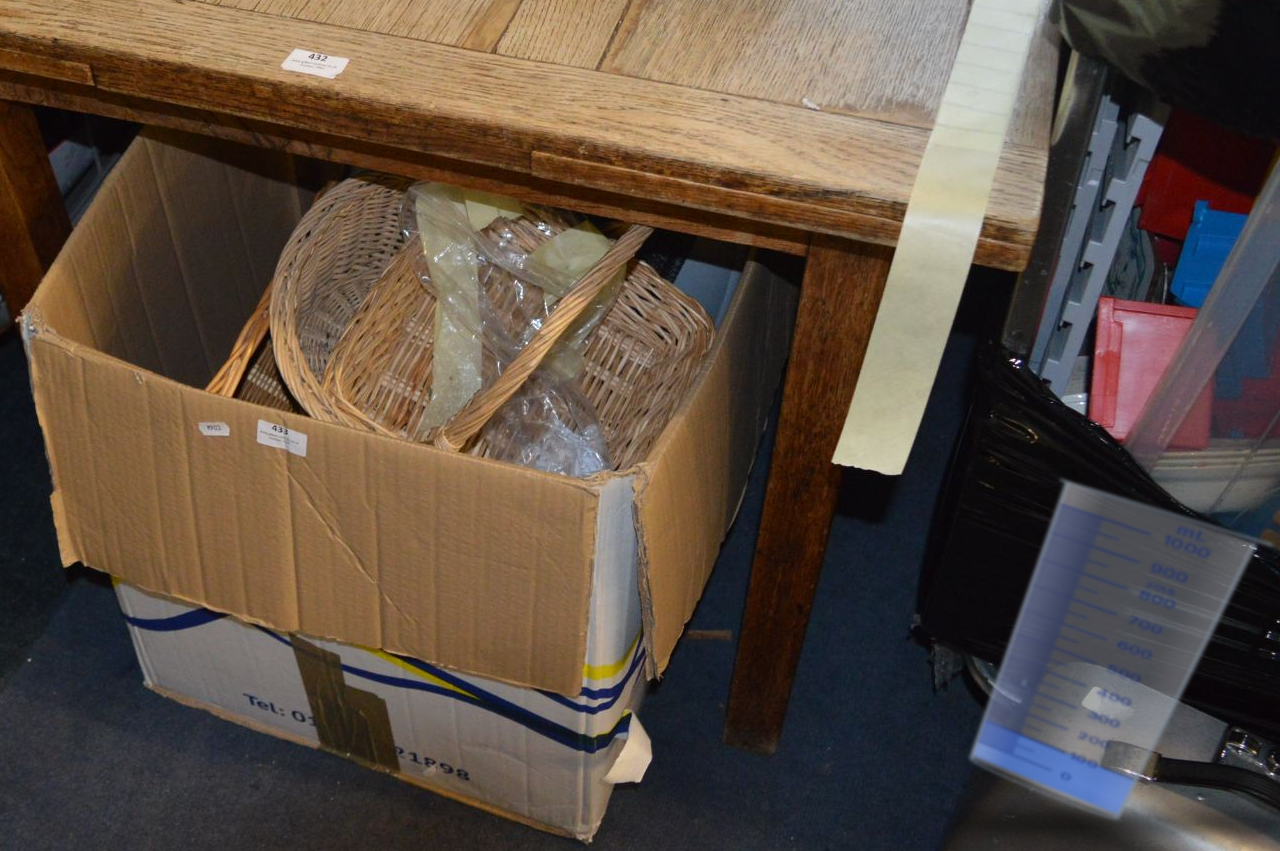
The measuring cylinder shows 100 mL
